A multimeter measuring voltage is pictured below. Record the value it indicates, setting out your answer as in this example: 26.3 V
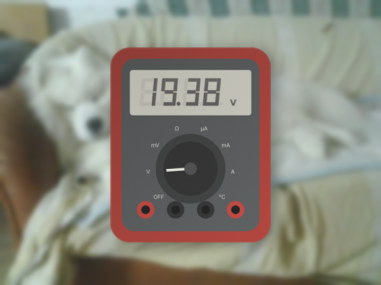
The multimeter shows 19.38 V
